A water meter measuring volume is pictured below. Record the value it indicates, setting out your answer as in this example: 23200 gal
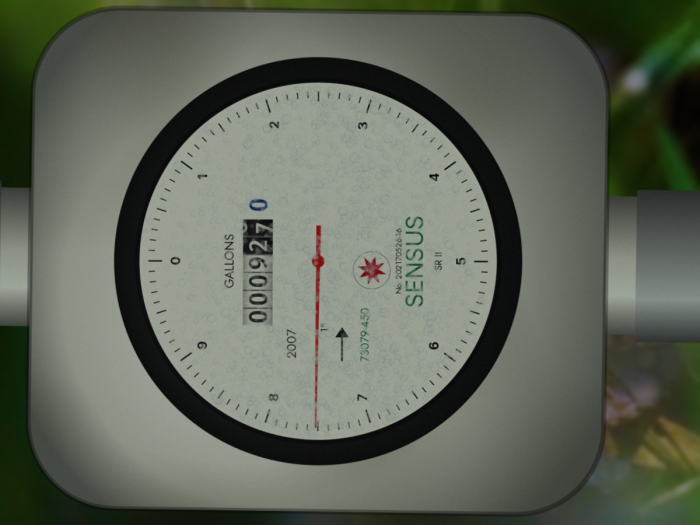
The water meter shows 9267.5 gal
